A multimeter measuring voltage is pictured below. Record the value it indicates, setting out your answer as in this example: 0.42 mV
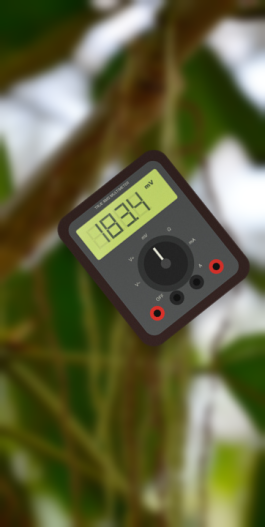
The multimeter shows 183.4 mV
